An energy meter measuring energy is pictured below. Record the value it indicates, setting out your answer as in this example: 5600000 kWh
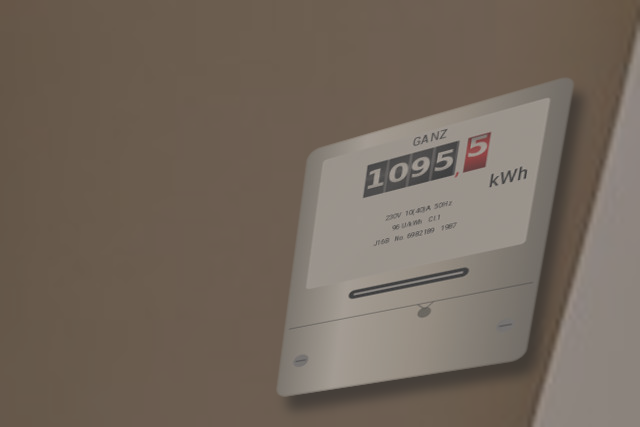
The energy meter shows 1095.5 kWh
